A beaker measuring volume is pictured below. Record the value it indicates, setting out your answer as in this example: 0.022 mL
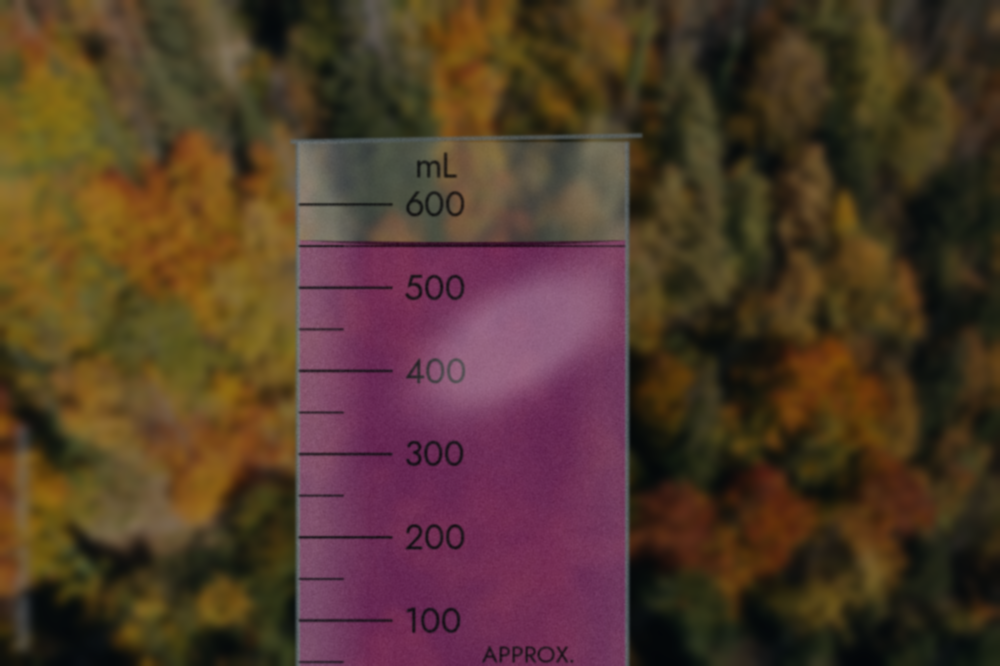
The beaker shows 550 mL
